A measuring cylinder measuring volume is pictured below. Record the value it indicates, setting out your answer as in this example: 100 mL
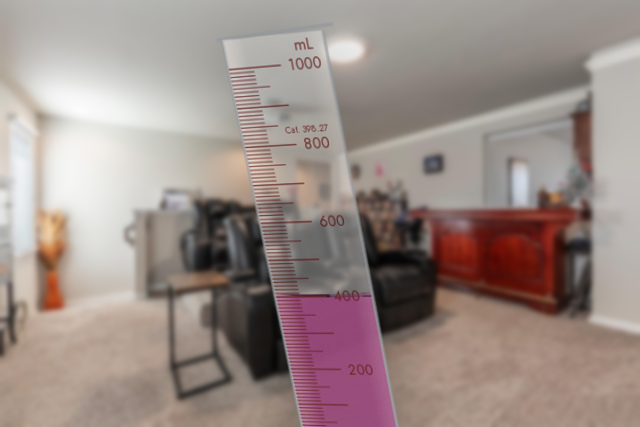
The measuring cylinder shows 400 mL
